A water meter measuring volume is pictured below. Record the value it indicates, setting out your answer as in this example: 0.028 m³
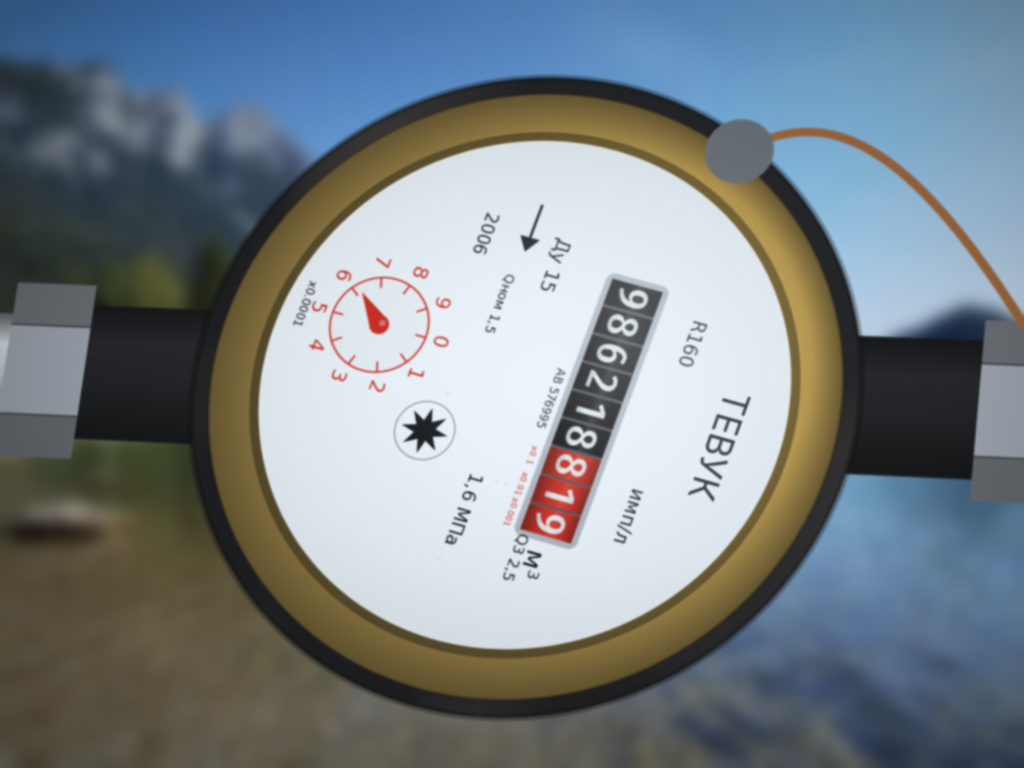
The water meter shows 986218.8196 m³
